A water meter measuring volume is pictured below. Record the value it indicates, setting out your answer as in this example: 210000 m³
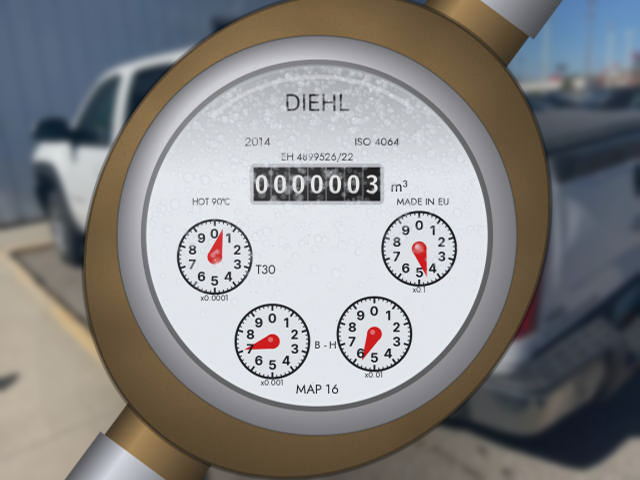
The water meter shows 3.4570 m³
